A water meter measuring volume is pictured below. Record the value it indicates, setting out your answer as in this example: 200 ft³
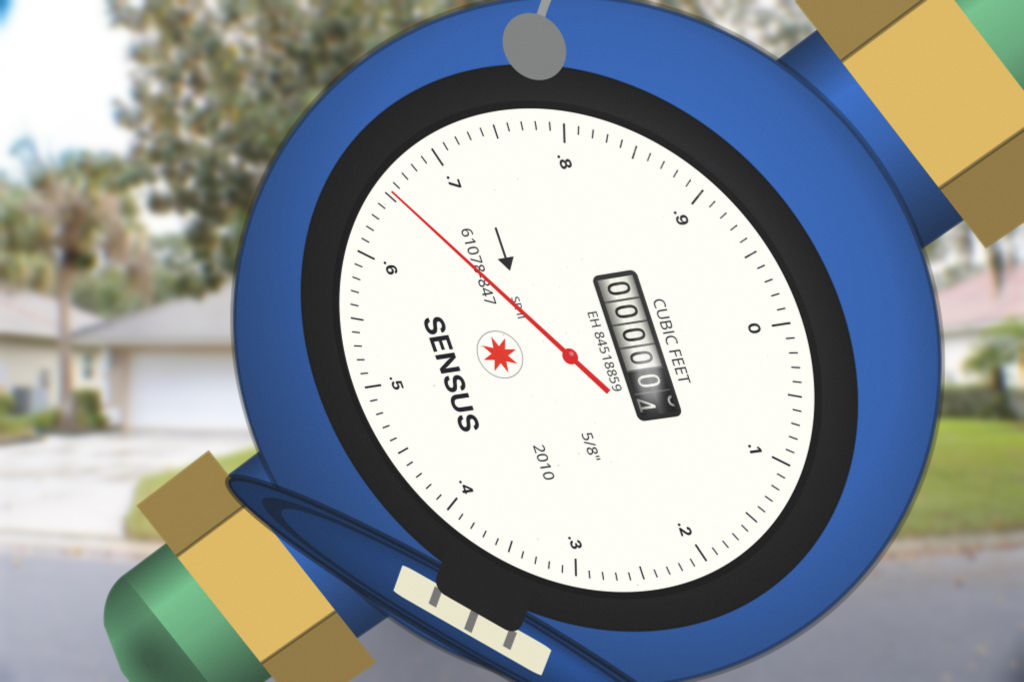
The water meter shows 3.65 ft³
